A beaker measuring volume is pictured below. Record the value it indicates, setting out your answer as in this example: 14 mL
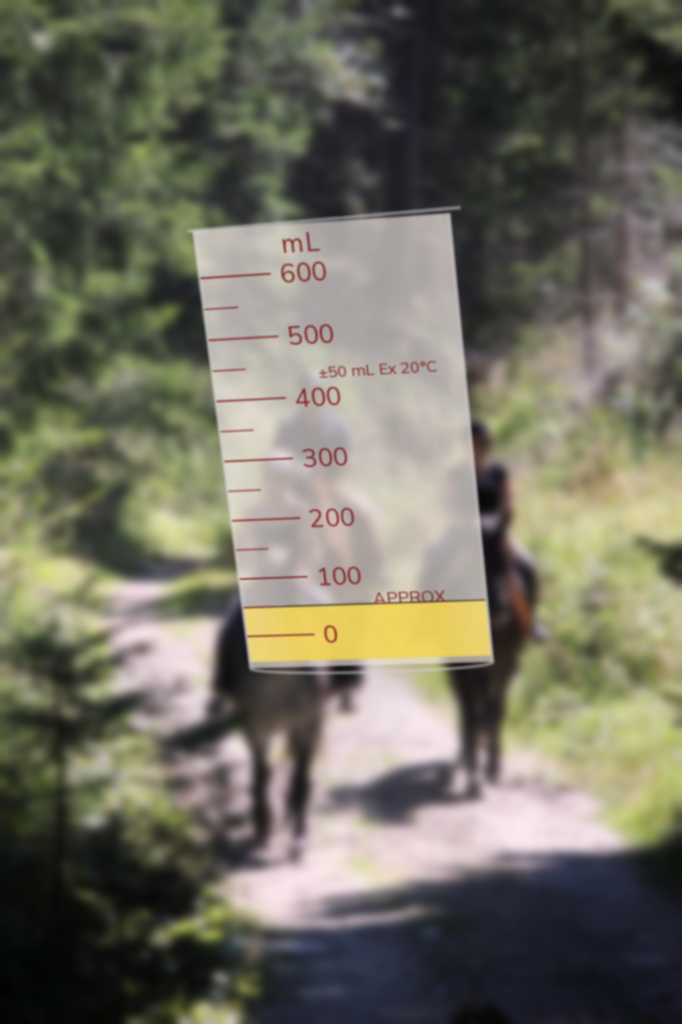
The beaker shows 50 mL
